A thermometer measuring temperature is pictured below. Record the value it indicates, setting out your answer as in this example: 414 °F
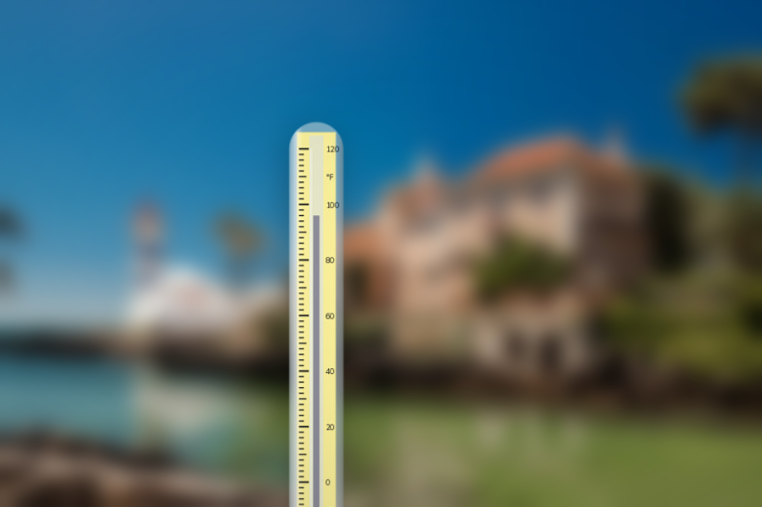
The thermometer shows 96 °F
